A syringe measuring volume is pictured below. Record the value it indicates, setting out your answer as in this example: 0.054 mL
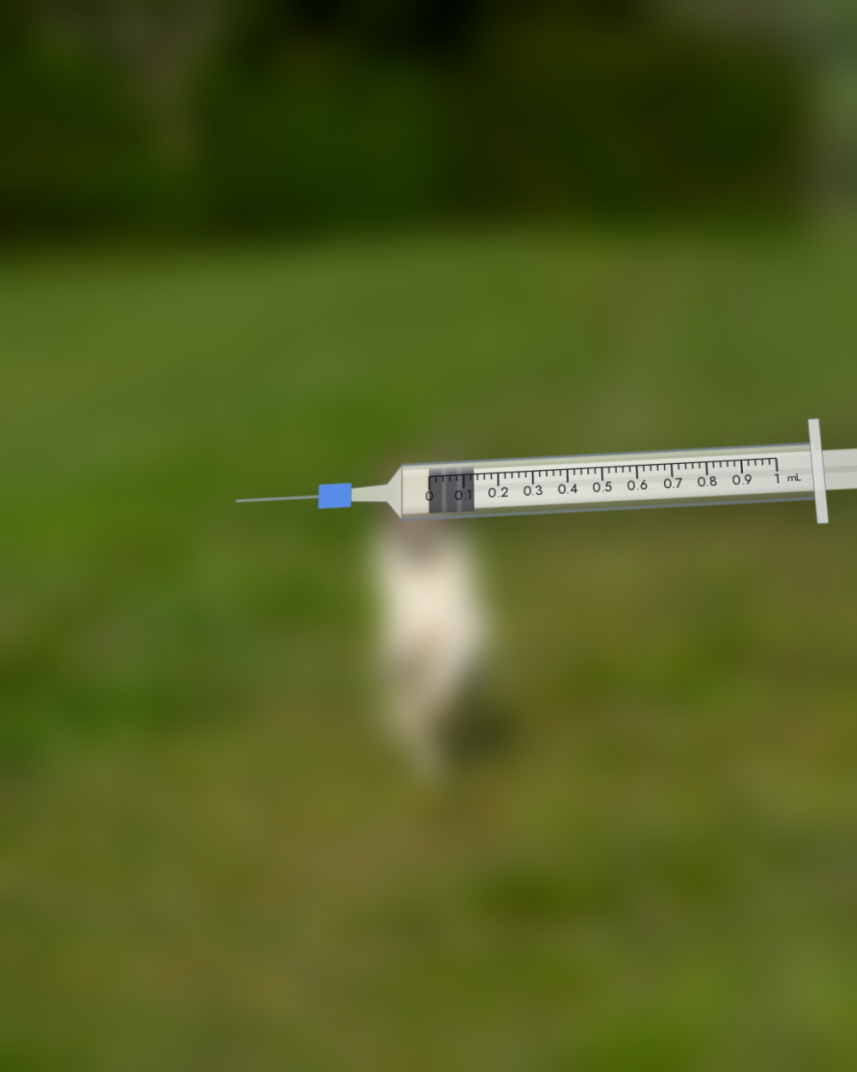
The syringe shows 0 mL
